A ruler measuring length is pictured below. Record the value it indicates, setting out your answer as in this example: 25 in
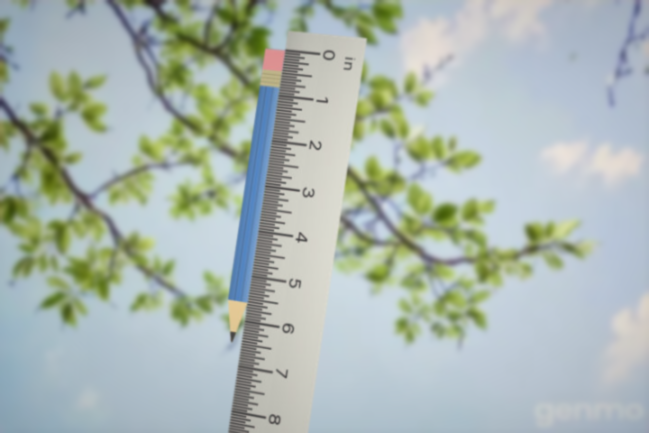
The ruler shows 6.5 in
